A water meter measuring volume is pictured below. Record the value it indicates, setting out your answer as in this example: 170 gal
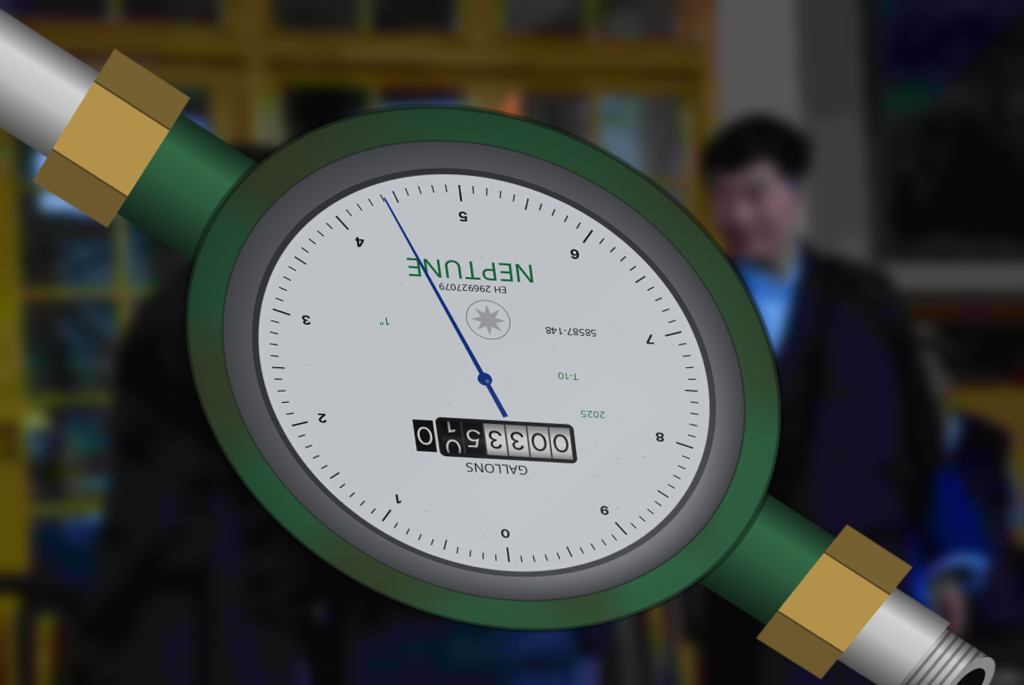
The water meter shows 33504.4 gal
